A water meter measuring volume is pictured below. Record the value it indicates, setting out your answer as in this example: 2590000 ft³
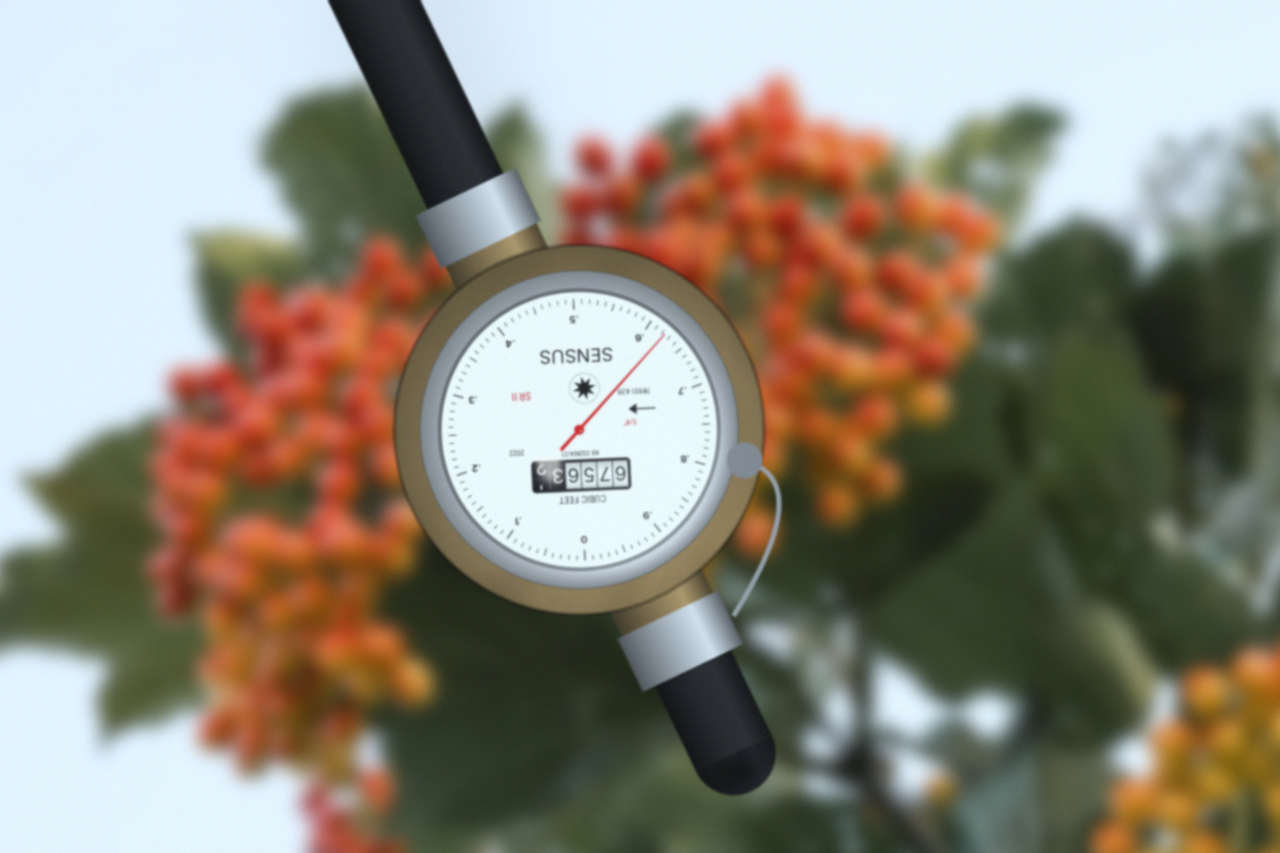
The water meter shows 675631.62 ft³
